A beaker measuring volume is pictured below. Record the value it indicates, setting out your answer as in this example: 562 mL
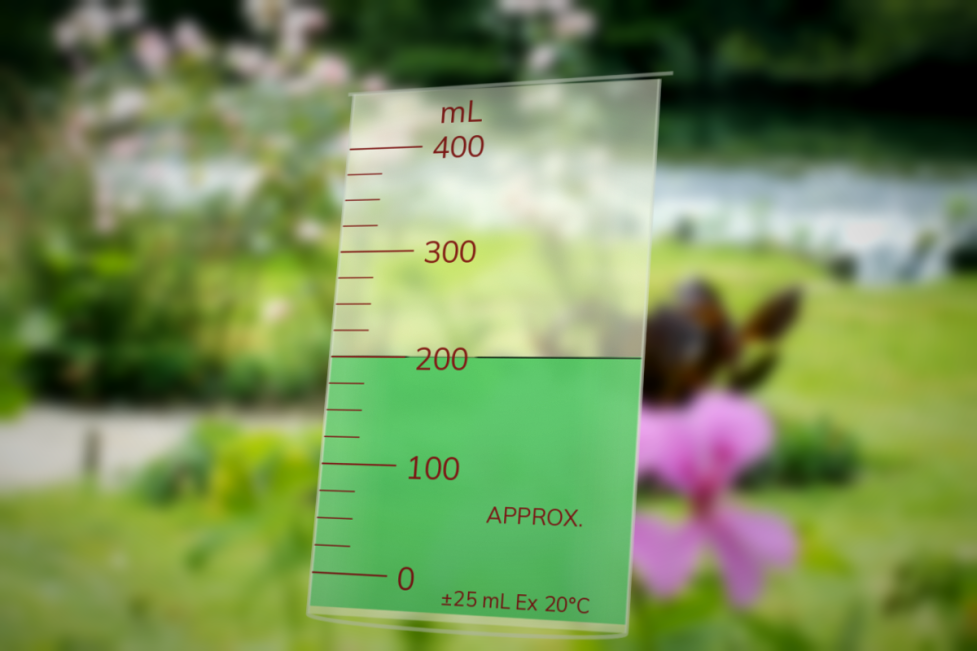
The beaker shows 200 mL
